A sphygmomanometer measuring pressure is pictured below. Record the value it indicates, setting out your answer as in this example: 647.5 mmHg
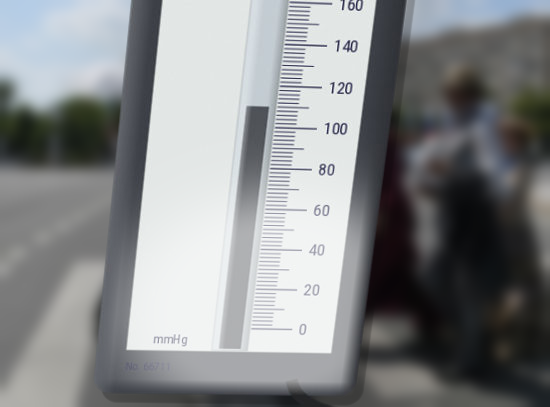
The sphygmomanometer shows 110 mmHg
